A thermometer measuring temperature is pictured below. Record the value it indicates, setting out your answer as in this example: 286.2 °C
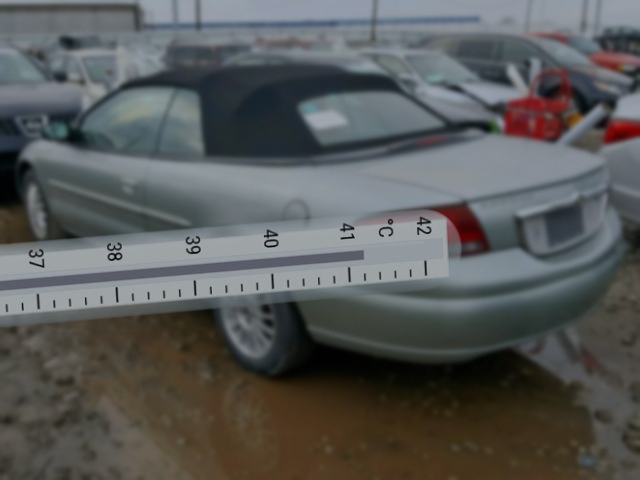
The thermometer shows 41.2 °C
